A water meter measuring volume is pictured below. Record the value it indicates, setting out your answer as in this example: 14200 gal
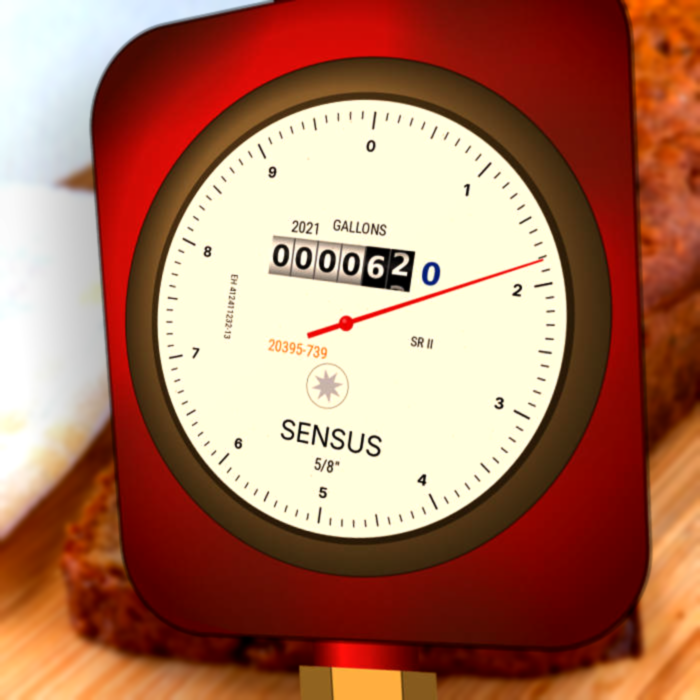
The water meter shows 621.8 gal
